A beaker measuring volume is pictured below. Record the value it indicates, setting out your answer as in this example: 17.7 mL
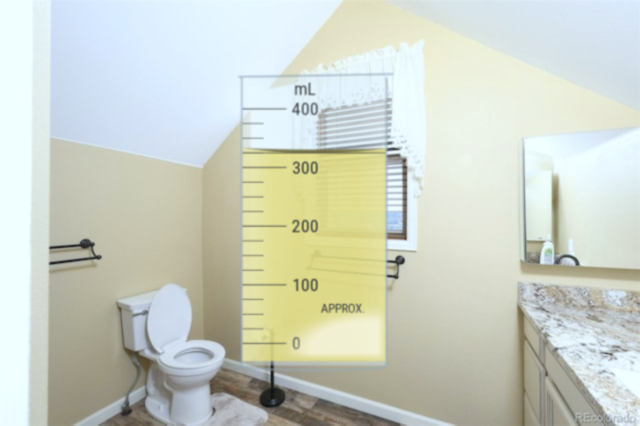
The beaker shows 325 mL
